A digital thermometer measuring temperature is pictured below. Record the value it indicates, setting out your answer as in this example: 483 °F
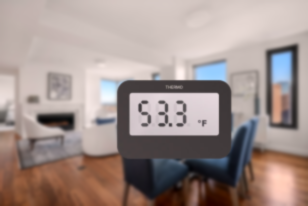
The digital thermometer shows 53.3 °F
